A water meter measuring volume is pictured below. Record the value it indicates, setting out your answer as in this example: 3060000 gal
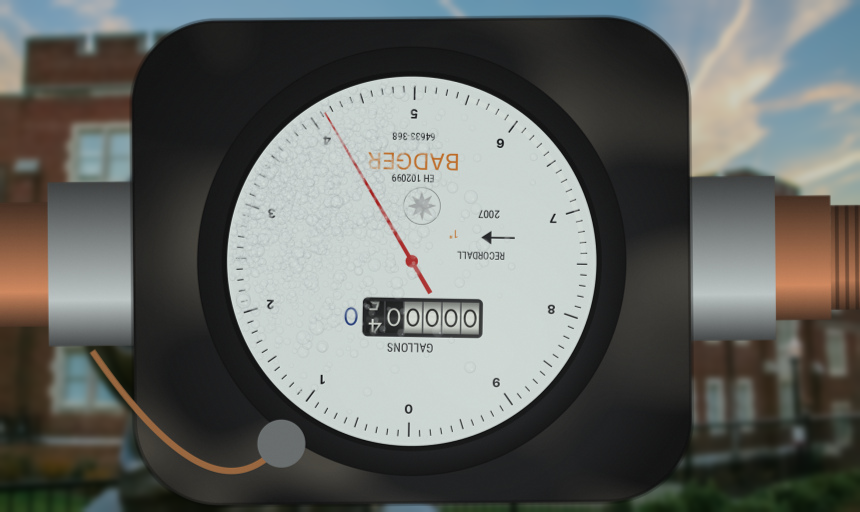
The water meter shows 44.1 gal
